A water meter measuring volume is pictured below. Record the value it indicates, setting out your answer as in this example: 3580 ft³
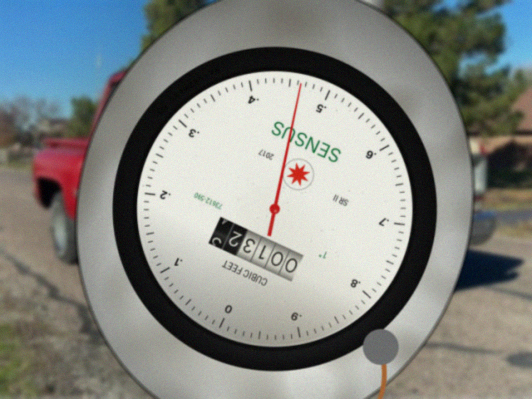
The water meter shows 1323.46 ft³
